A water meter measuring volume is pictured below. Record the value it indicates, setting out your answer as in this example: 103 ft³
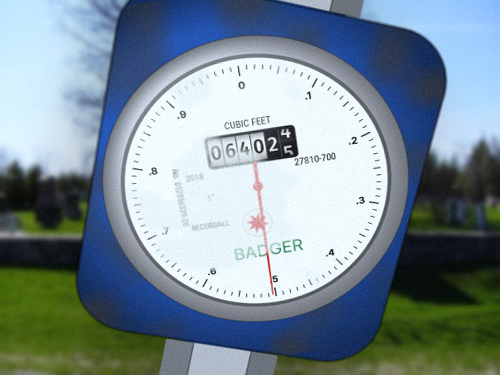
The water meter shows 64024.50 ft³
